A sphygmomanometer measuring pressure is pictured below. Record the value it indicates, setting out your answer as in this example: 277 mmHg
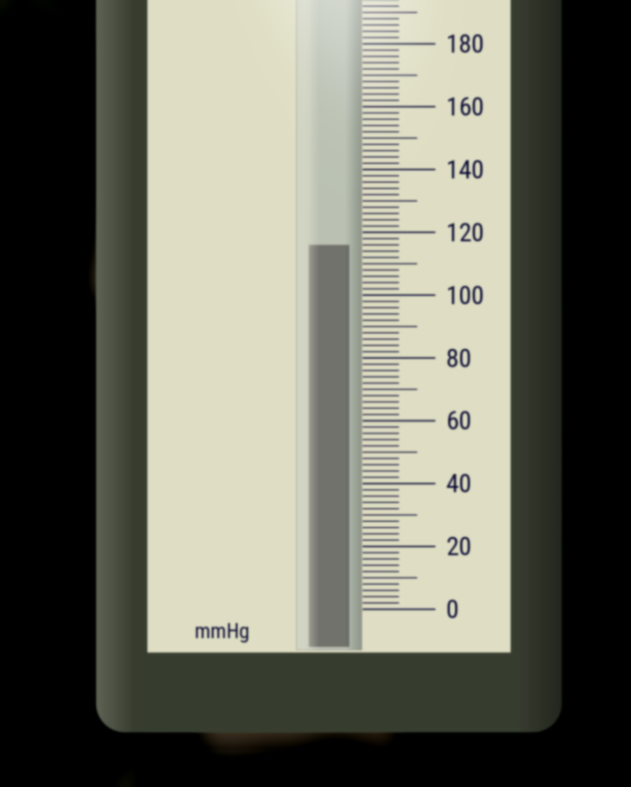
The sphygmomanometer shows 116 mmHg
